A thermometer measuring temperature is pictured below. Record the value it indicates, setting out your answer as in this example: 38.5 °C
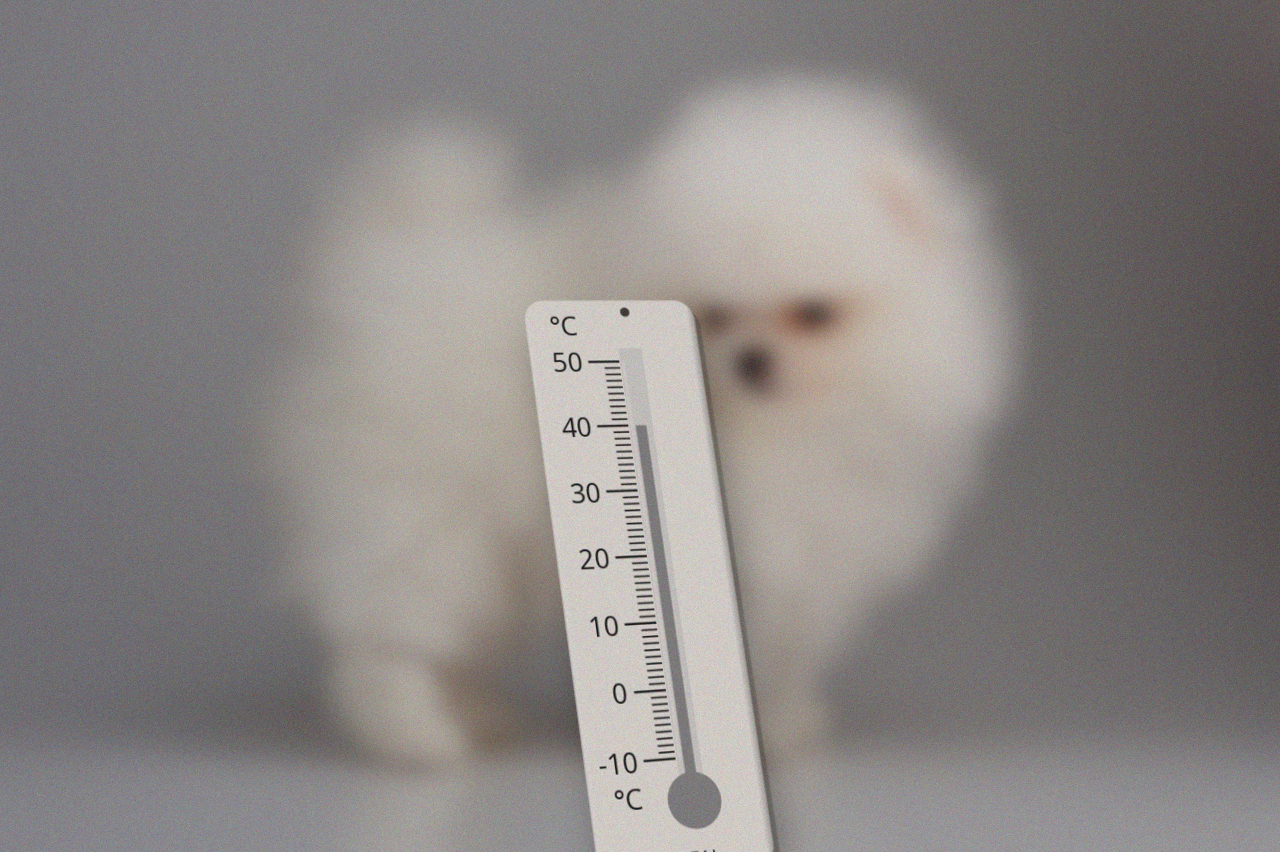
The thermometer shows 40 °C
